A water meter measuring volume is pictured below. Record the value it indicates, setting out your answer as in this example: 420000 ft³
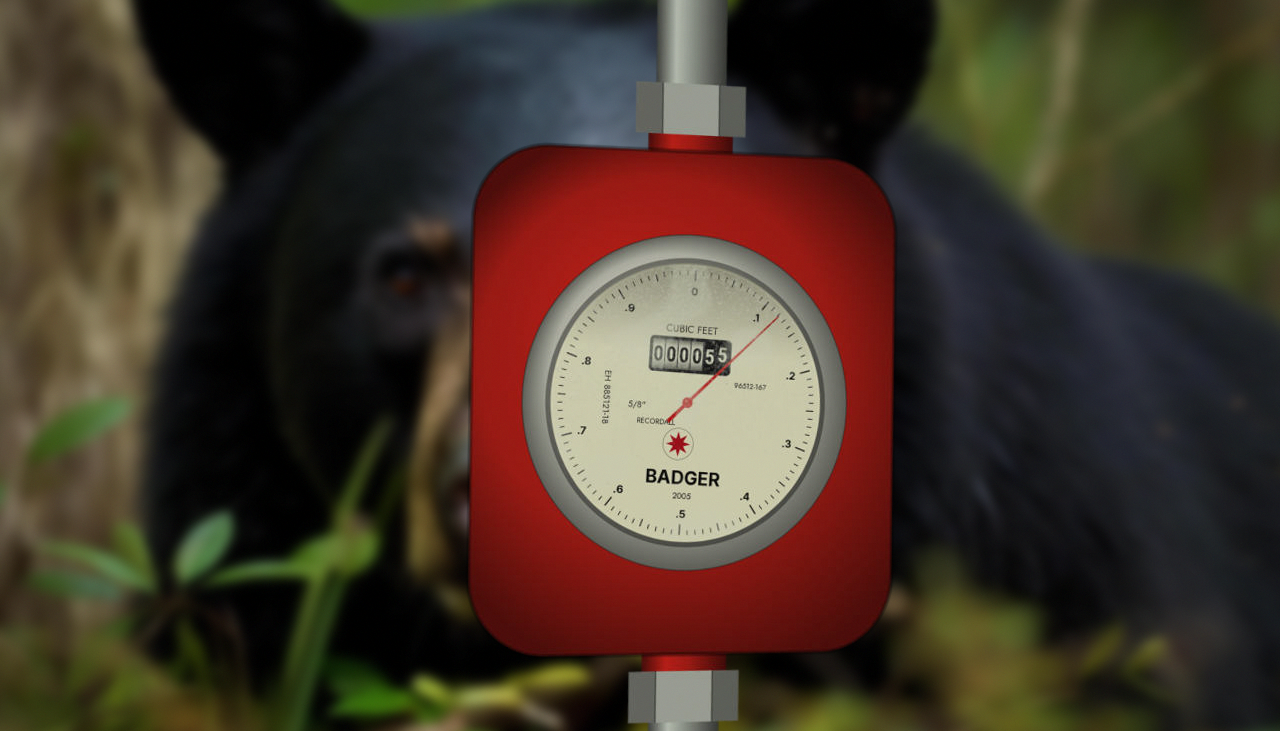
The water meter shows 55.12 ft³
